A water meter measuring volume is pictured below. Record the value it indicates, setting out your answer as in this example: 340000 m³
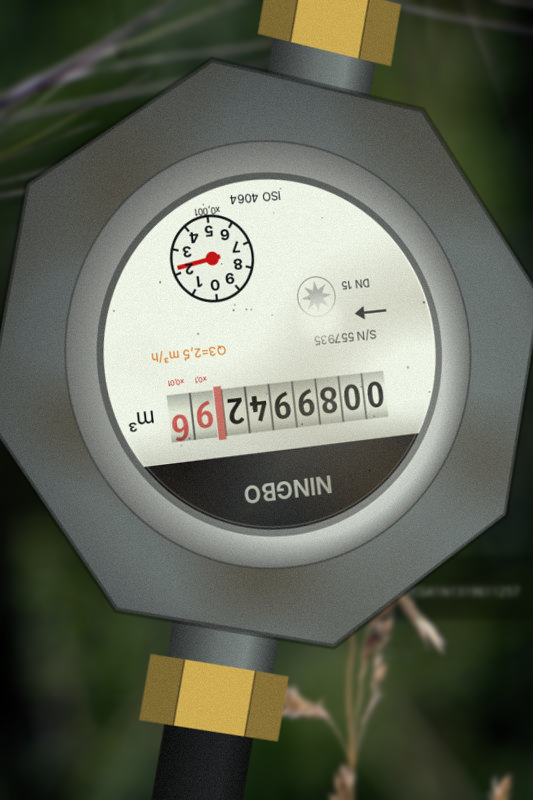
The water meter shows 89942.962 m³
